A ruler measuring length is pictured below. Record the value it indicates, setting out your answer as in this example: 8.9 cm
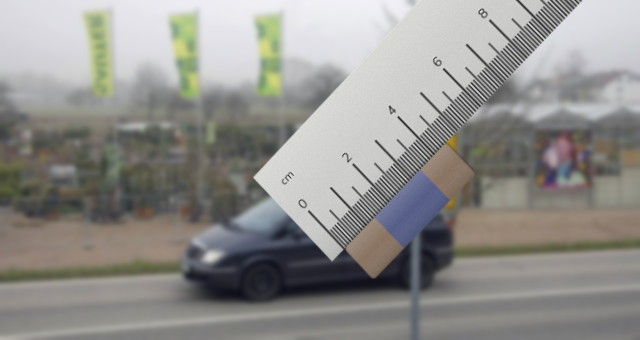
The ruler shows 4.5 cm
